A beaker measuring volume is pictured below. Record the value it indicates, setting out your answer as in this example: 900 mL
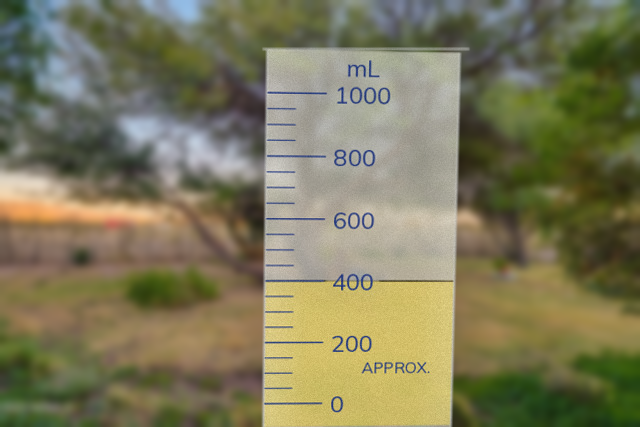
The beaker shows 400 mL
